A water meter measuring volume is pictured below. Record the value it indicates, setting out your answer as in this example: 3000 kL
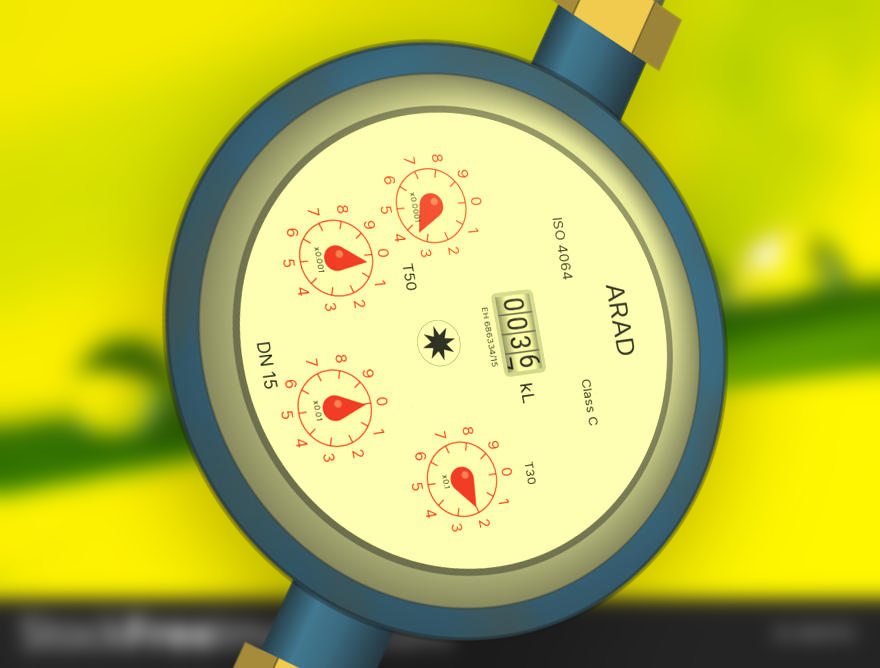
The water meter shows 36.2003 kL
